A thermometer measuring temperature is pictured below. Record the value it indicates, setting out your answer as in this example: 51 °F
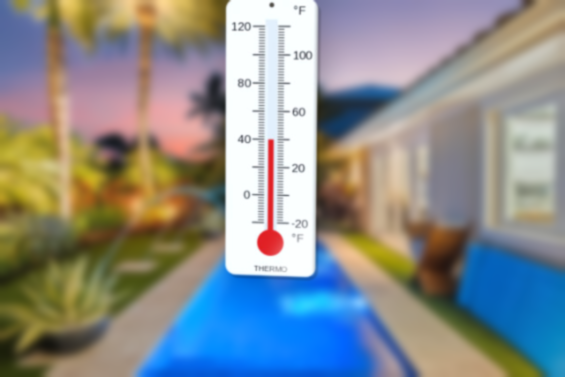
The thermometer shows 40 °F
